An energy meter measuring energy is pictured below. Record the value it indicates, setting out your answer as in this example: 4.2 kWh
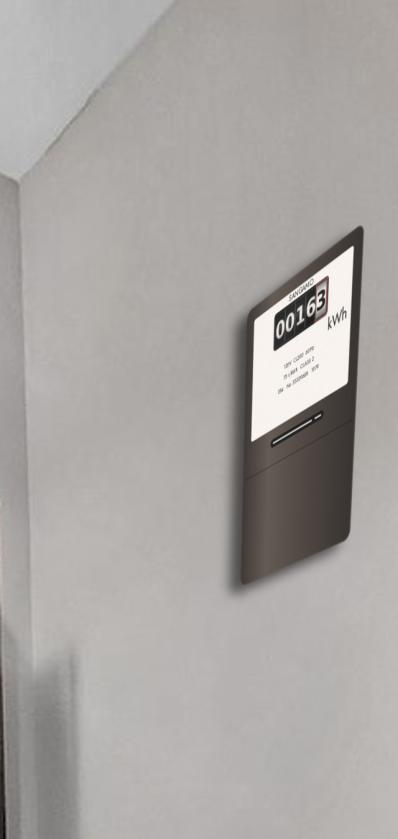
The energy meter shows 16.3 kWh
